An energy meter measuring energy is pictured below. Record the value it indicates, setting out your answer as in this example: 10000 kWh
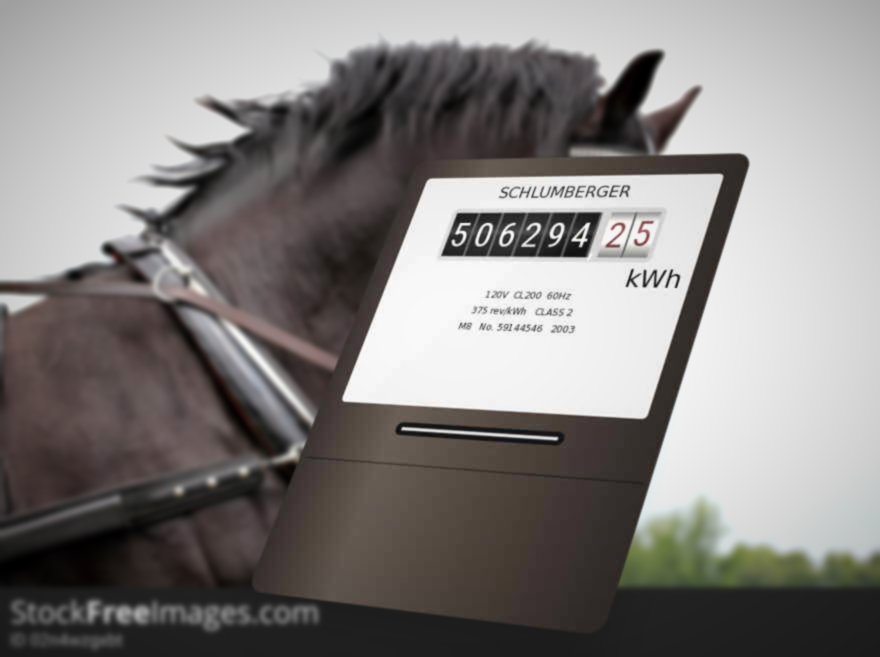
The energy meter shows 506294.25 kWh
